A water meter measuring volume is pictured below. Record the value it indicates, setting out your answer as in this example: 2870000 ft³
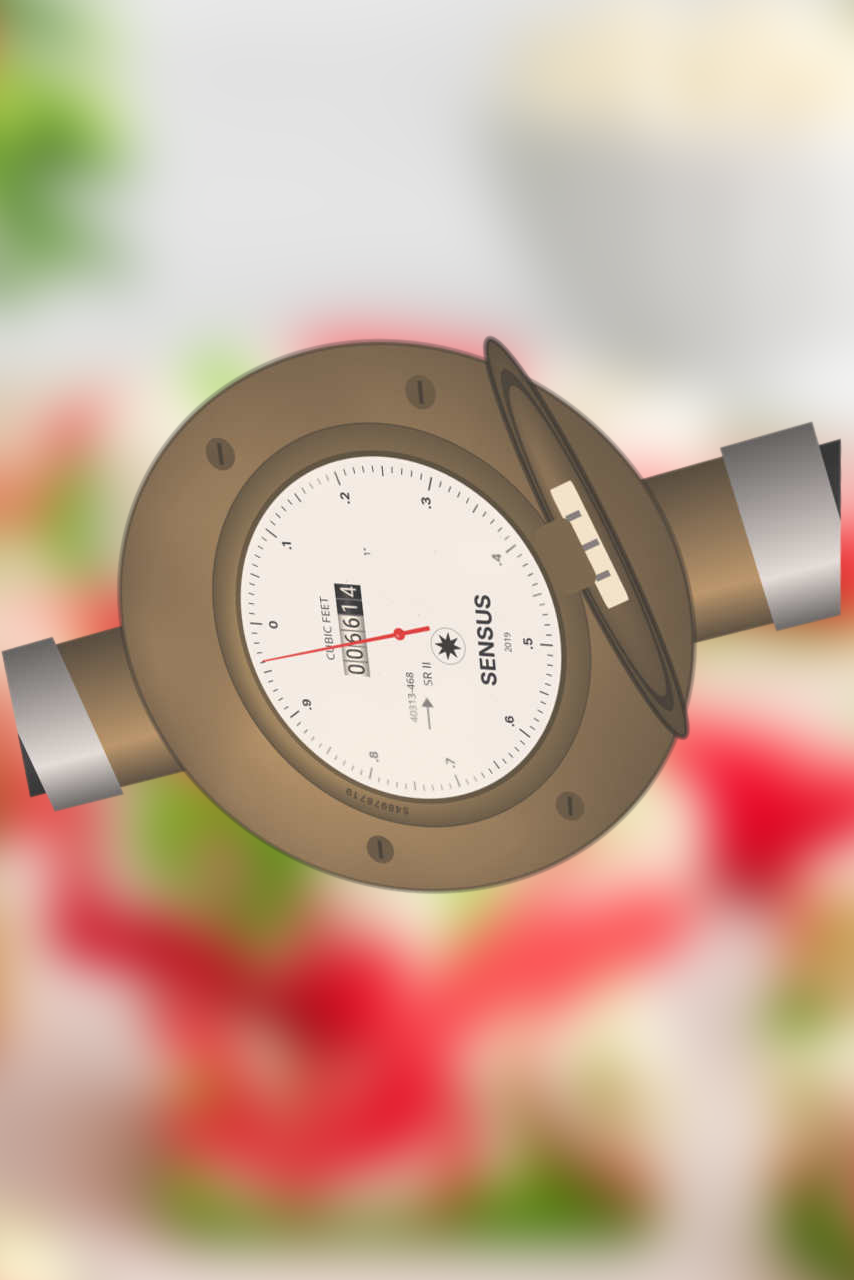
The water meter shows 6613.96 ft³
